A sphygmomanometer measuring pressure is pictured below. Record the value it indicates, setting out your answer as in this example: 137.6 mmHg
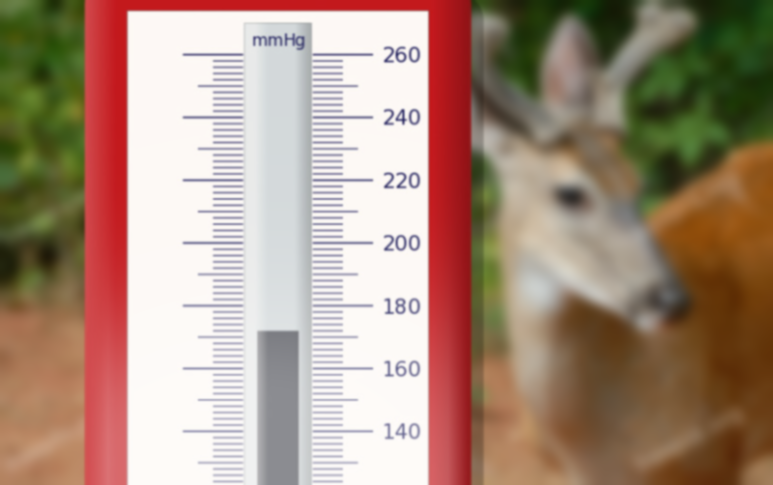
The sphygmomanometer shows 172 mmHg
